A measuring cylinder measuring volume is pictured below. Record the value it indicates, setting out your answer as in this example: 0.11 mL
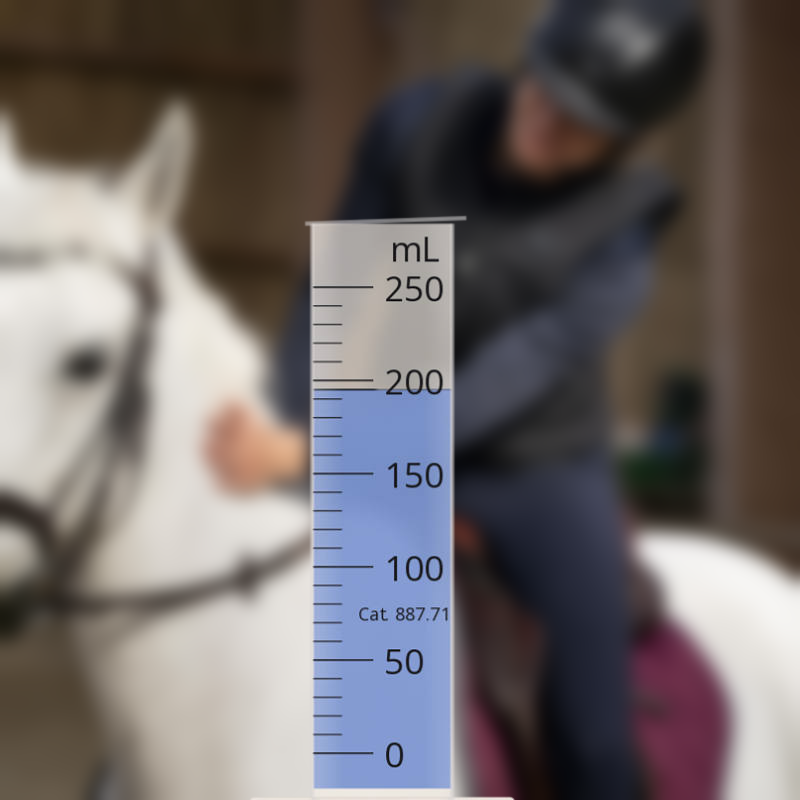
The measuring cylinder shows 195 mL
